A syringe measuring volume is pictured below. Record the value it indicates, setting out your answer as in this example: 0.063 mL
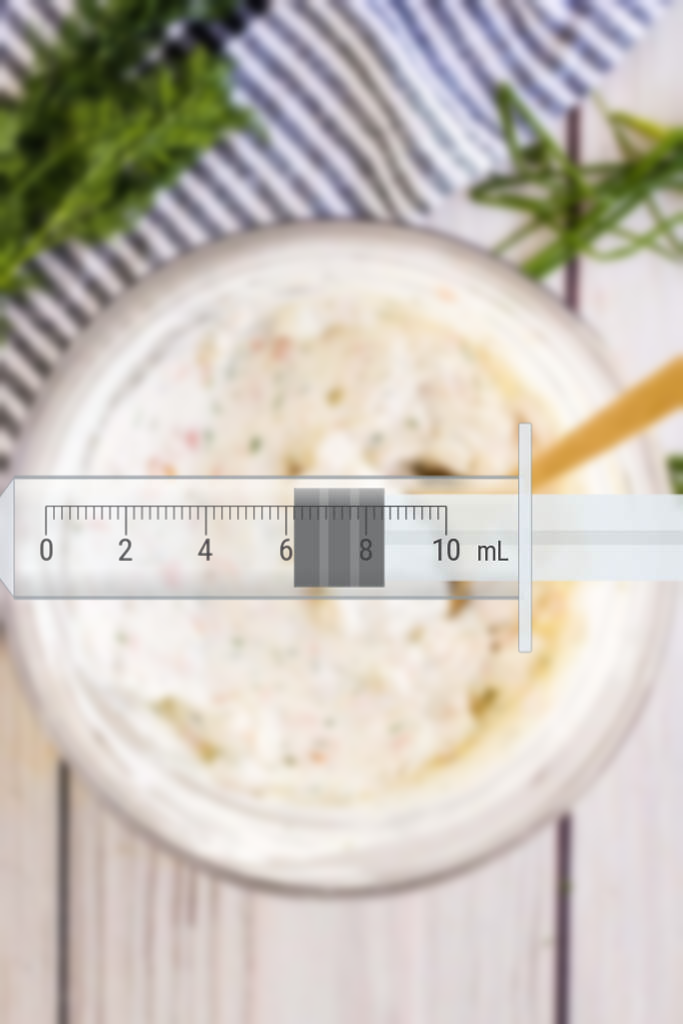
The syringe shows 6.2 mL
